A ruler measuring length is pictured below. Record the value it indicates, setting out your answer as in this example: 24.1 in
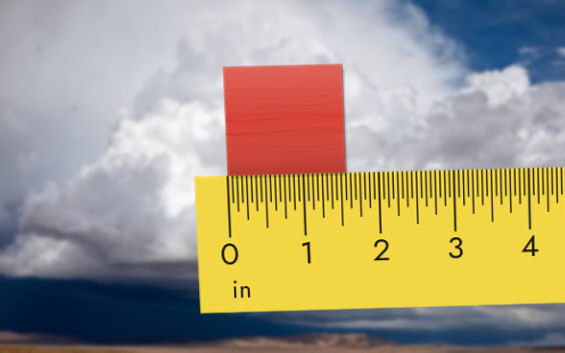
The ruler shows 1.5625 in
